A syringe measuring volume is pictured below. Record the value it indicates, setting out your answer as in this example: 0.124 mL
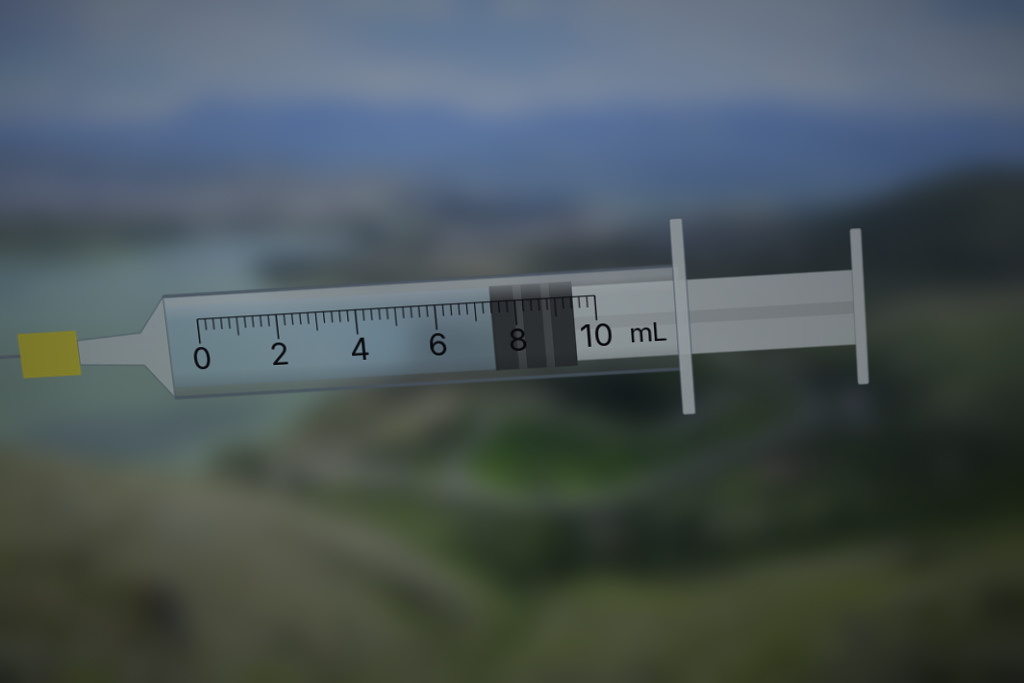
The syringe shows 7.4 mL
